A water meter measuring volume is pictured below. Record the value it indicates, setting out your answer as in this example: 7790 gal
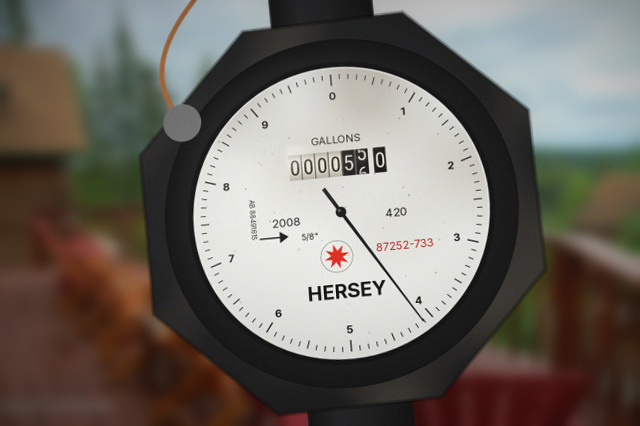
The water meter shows 554.1 gal
